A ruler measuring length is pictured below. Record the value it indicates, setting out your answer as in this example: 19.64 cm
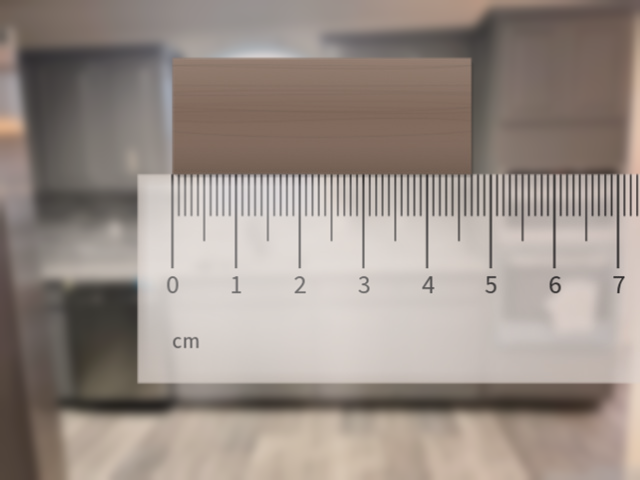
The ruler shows 4.7 cm
